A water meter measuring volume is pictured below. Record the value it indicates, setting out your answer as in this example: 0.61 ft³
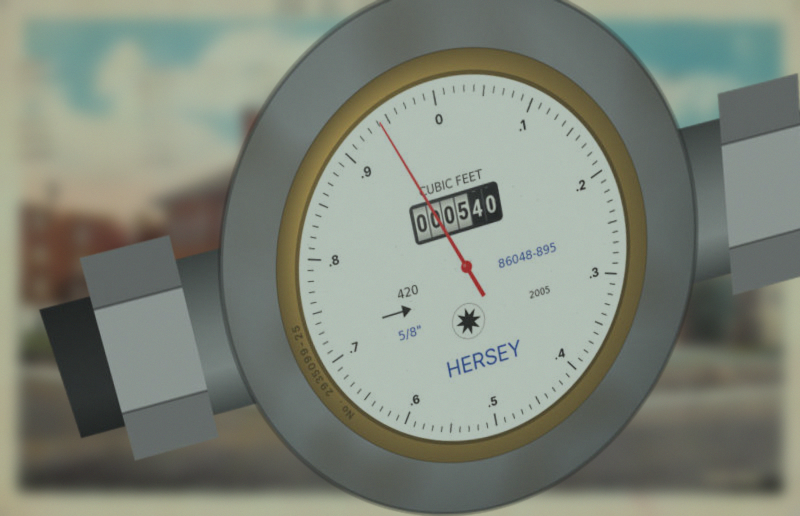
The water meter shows 539.94 ft³
